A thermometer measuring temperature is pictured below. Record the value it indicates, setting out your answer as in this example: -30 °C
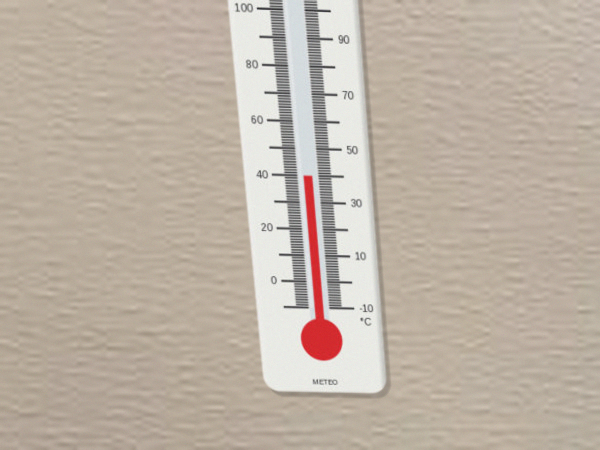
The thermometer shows 40 °C
